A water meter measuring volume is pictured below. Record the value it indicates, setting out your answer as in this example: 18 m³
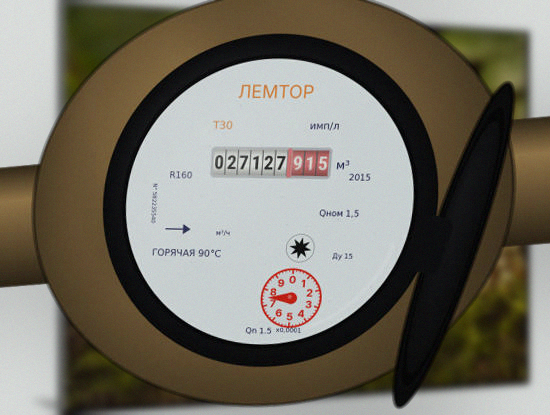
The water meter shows 27127.9157 m³
